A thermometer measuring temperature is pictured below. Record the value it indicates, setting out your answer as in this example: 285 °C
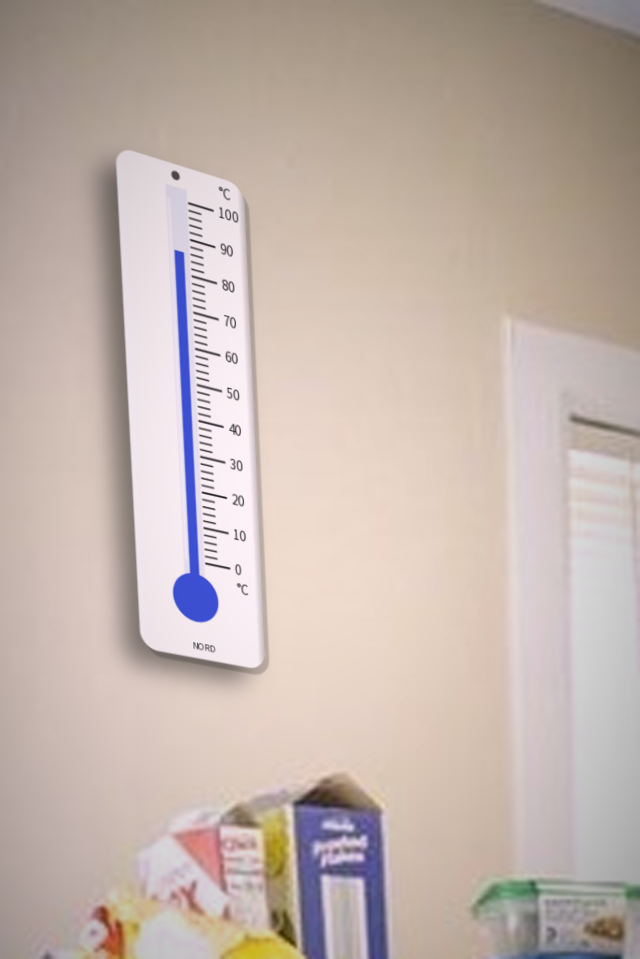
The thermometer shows 86 °C
